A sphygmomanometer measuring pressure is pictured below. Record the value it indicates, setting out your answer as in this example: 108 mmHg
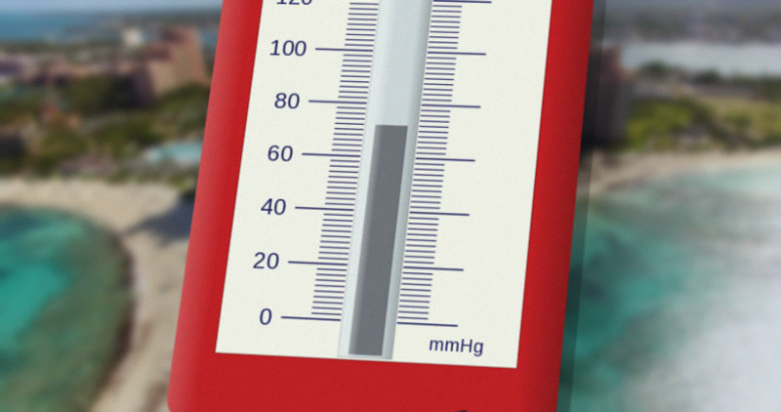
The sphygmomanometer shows 72 mmHg
